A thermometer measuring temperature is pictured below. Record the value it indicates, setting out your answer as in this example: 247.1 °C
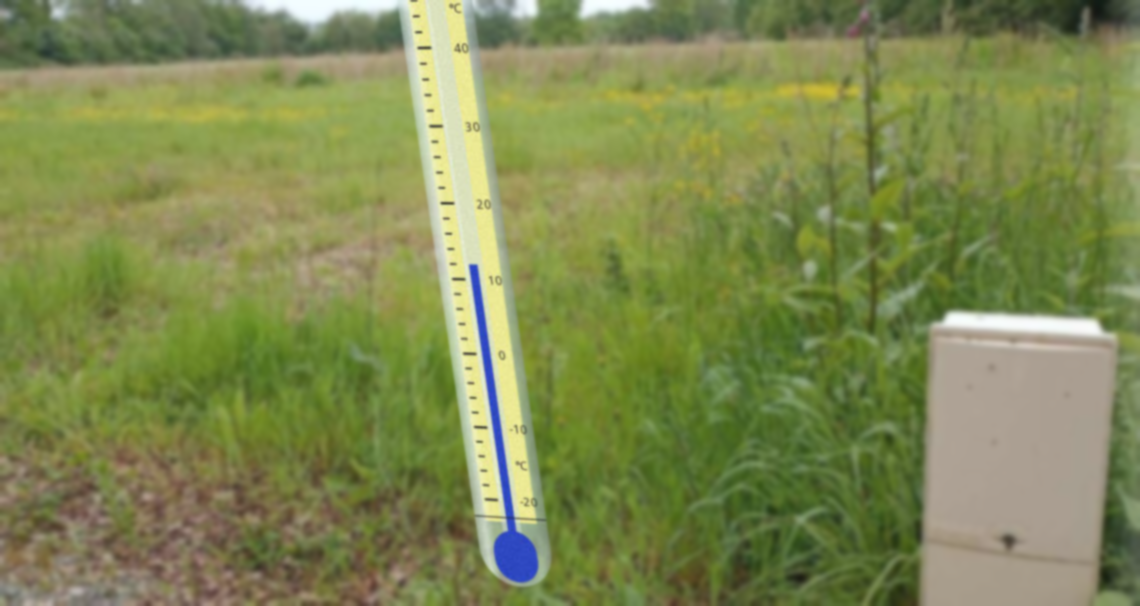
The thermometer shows 12 °C
